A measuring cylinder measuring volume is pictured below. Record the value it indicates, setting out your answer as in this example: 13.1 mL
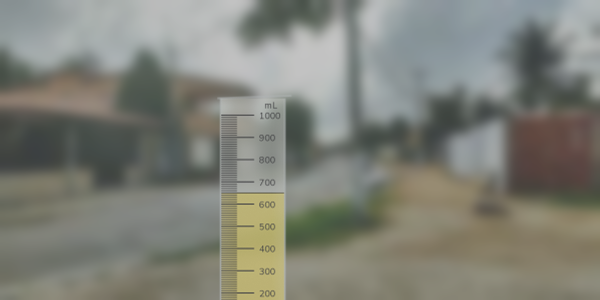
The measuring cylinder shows 650 mL
